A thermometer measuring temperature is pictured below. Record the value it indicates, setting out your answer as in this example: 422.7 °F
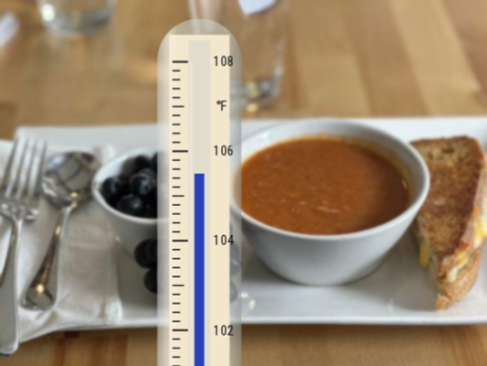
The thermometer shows 105.5 °F
